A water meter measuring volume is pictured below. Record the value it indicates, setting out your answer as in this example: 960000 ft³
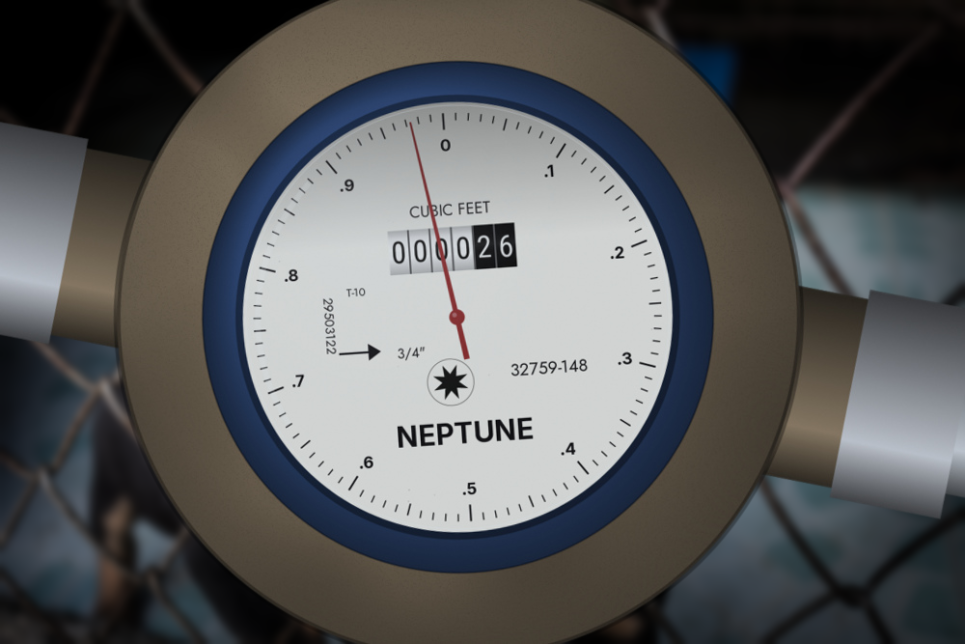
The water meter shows 25.97 ft³
